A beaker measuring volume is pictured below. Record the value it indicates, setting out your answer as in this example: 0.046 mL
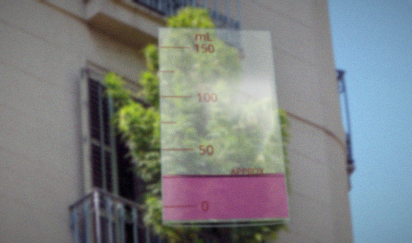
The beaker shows 25 mL
